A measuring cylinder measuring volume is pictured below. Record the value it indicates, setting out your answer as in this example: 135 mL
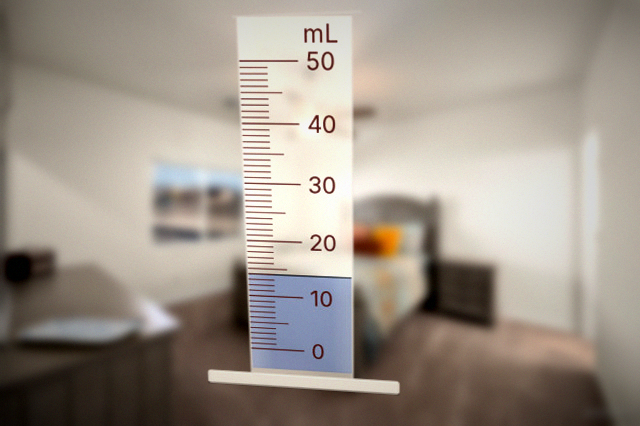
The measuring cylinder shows 14 mL
